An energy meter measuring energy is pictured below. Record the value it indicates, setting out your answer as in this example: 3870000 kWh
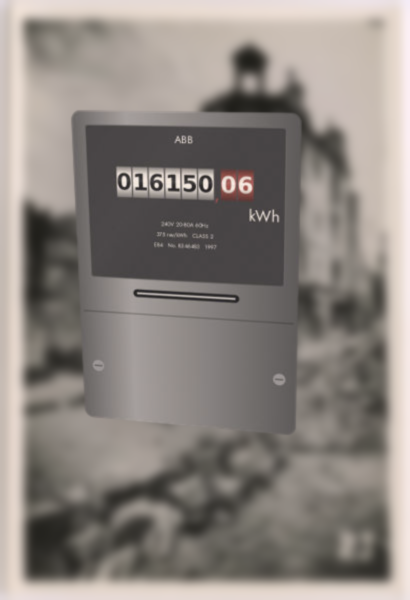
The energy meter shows 16150.06 kWh
